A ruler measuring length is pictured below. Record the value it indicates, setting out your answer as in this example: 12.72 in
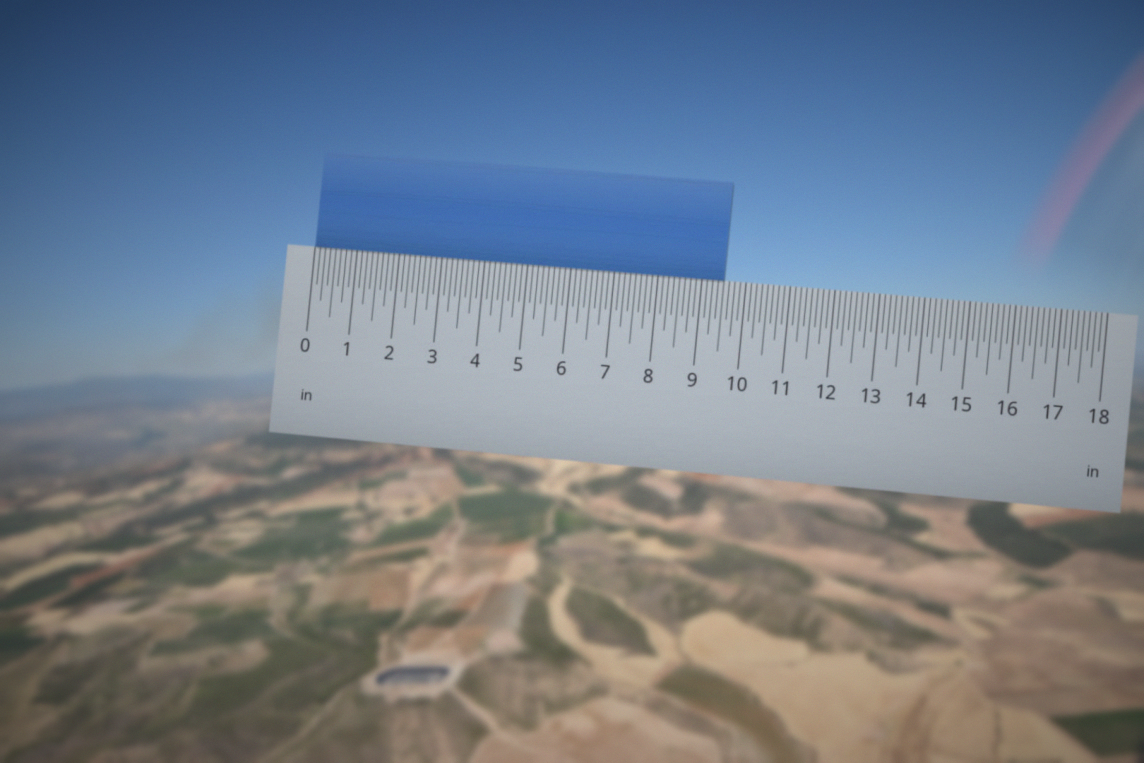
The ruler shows 9.5 in
